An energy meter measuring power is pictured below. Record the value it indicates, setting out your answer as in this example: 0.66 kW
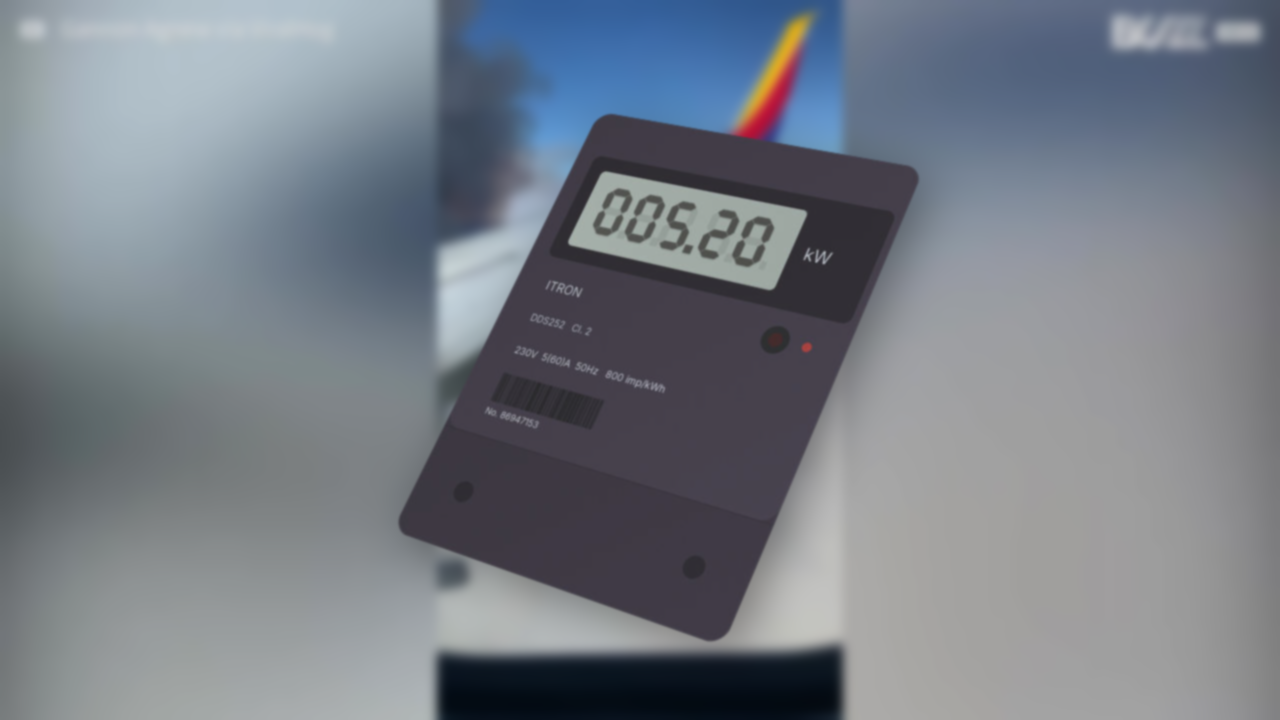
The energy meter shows 5.20 kW
